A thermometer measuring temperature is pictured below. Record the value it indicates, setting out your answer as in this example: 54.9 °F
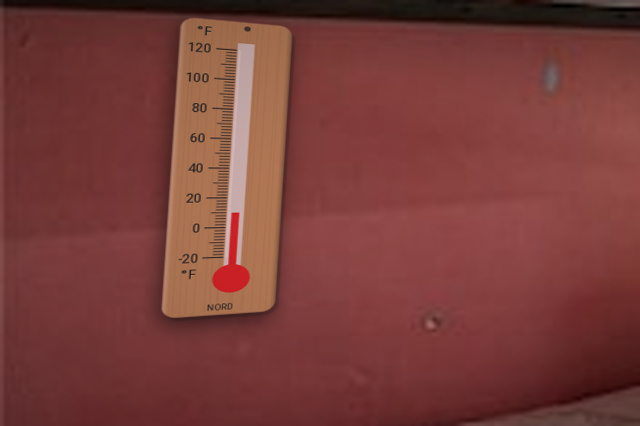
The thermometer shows 10 °F
